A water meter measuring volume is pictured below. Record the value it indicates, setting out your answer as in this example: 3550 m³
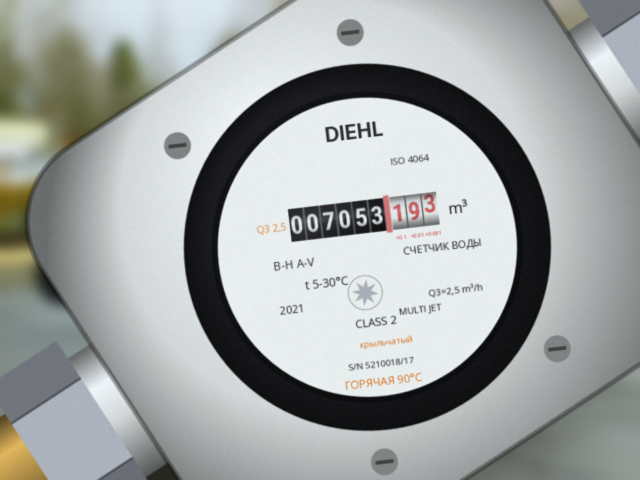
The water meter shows 7053.193 m³
